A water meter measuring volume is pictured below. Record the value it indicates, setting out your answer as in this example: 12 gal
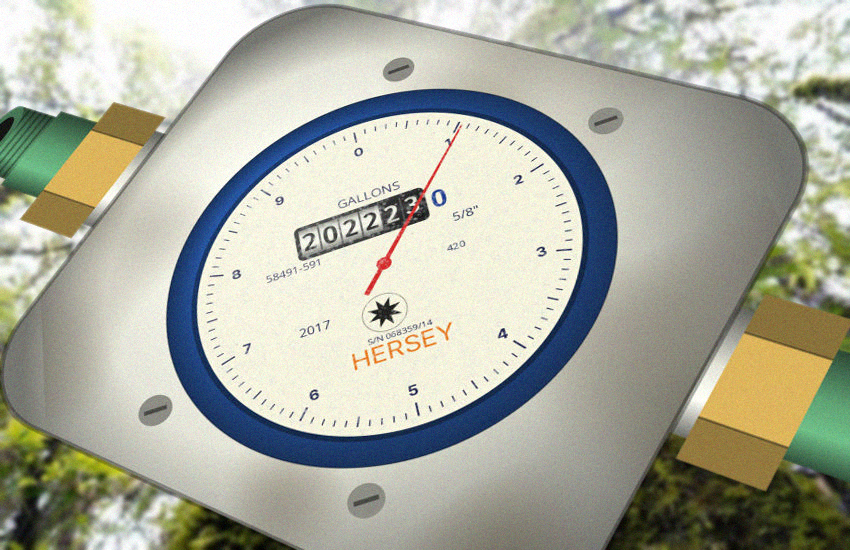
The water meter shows 2022231.0 gal
